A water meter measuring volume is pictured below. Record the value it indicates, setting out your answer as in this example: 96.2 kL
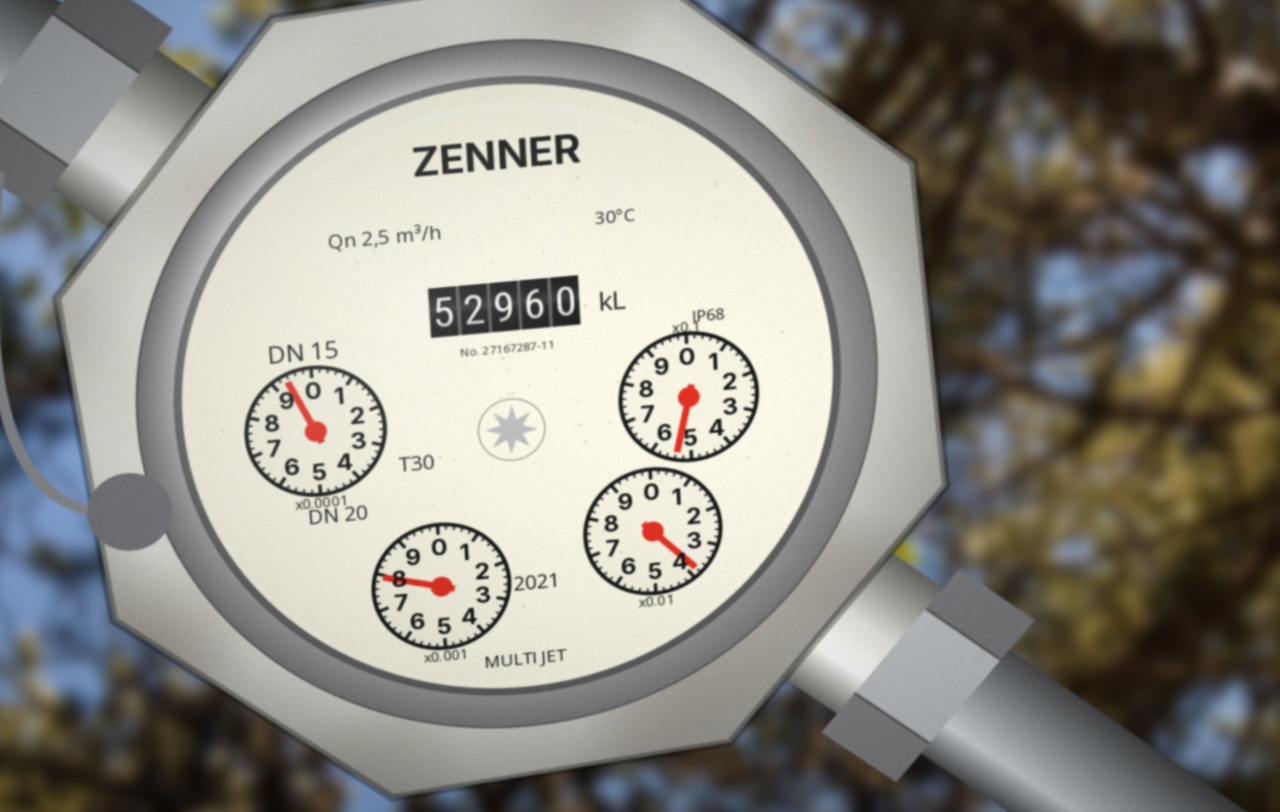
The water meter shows 52960.5379 kL
